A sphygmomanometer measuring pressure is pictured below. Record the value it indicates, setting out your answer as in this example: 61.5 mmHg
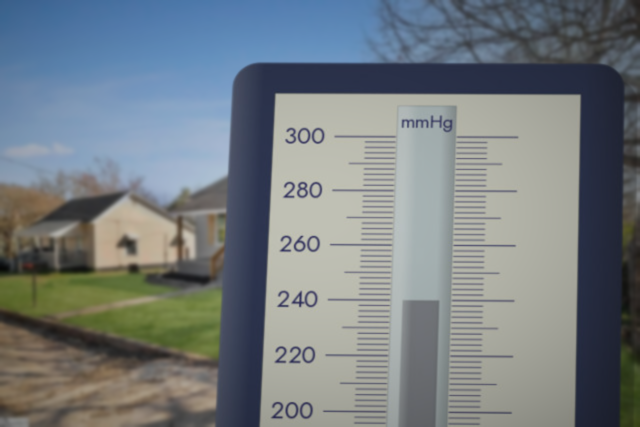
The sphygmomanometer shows 240 mmHg
